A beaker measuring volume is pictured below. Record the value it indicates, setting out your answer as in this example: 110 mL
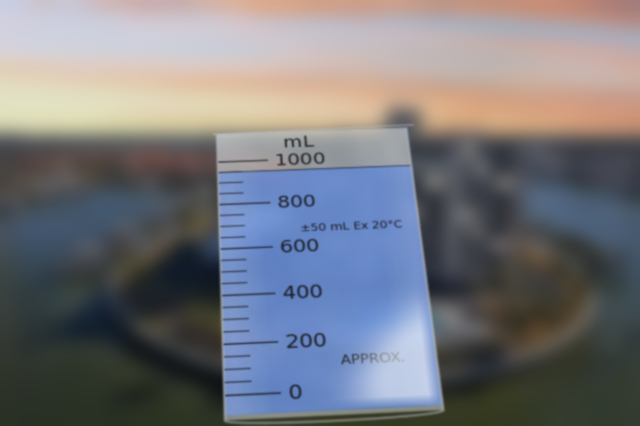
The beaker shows 950 mL
